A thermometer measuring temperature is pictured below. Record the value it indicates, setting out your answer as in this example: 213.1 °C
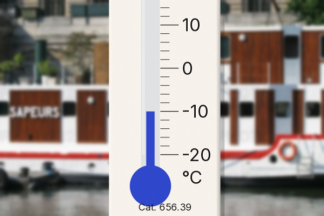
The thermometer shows -10 °C
